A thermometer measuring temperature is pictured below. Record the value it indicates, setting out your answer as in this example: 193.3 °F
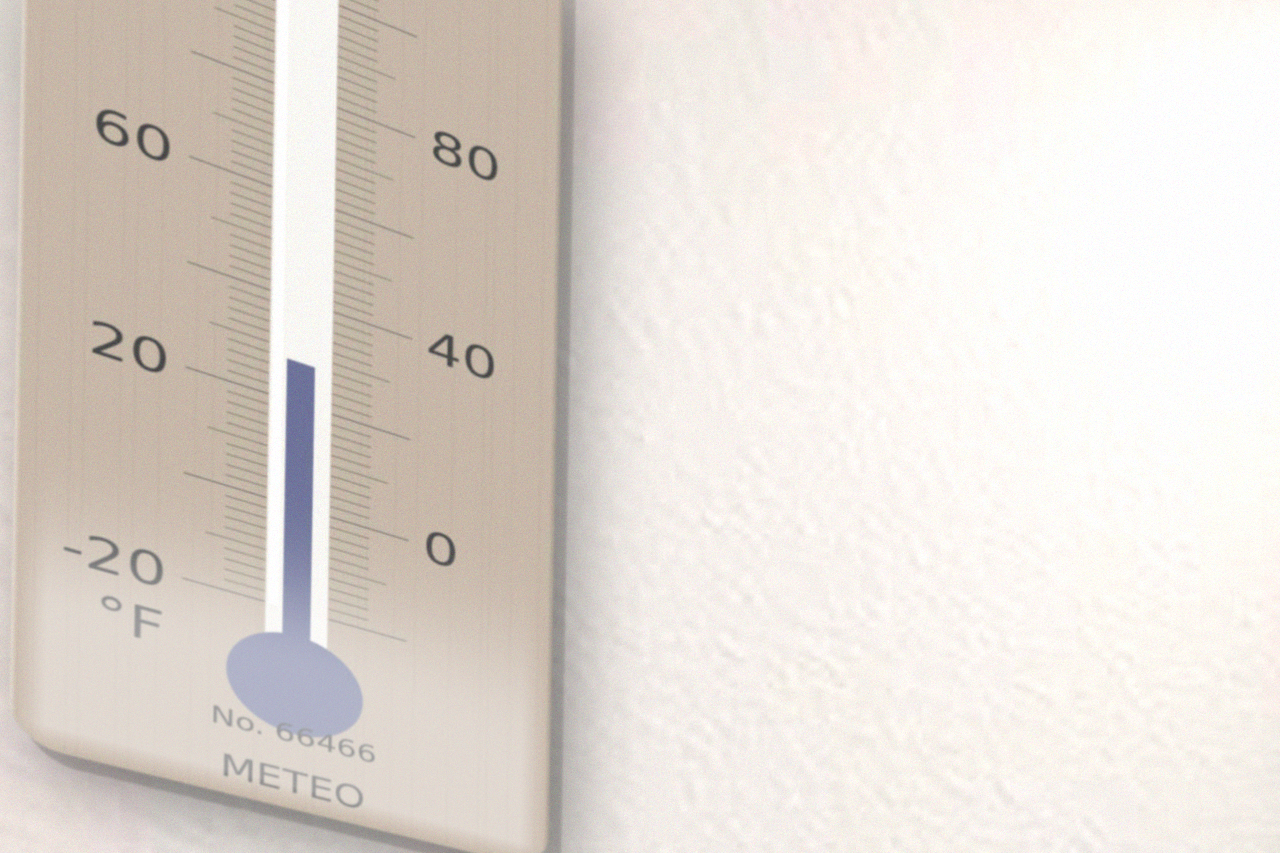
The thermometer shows 28 °F
